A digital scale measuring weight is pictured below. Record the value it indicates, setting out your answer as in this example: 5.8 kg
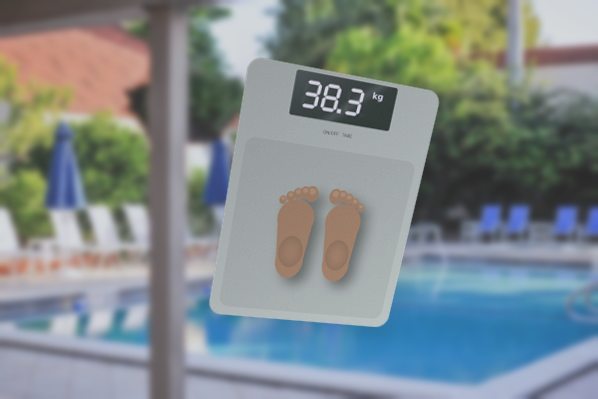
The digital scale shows 38.3 kg
